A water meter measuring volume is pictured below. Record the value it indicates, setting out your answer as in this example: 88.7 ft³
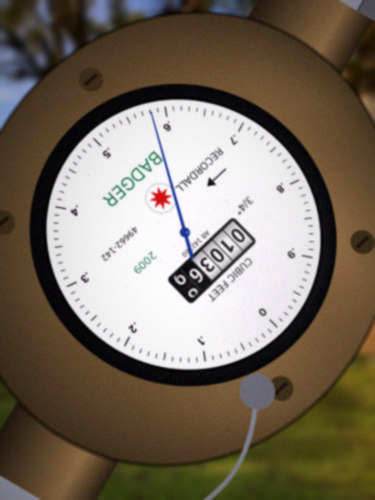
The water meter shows 10368.58 ft³
